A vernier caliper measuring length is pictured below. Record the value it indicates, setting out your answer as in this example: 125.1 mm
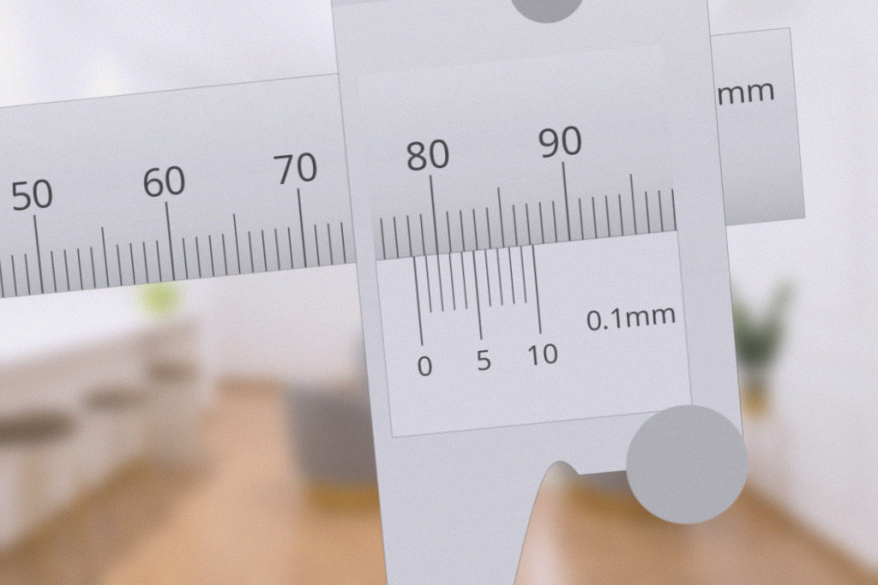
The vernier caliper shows 78.2 mm
